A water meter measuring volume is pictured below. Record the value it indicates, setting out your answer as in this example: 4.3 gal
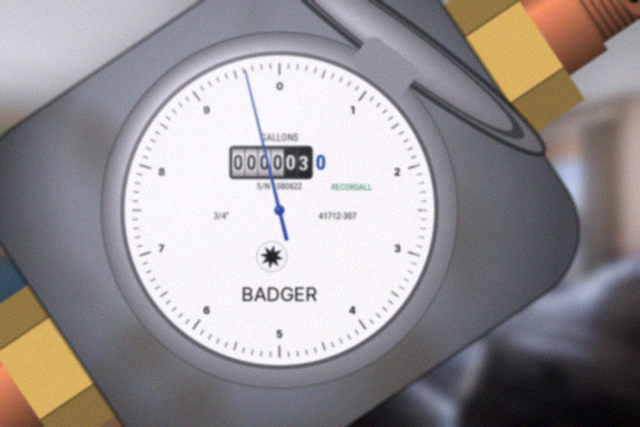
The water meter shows 29.6 gal
